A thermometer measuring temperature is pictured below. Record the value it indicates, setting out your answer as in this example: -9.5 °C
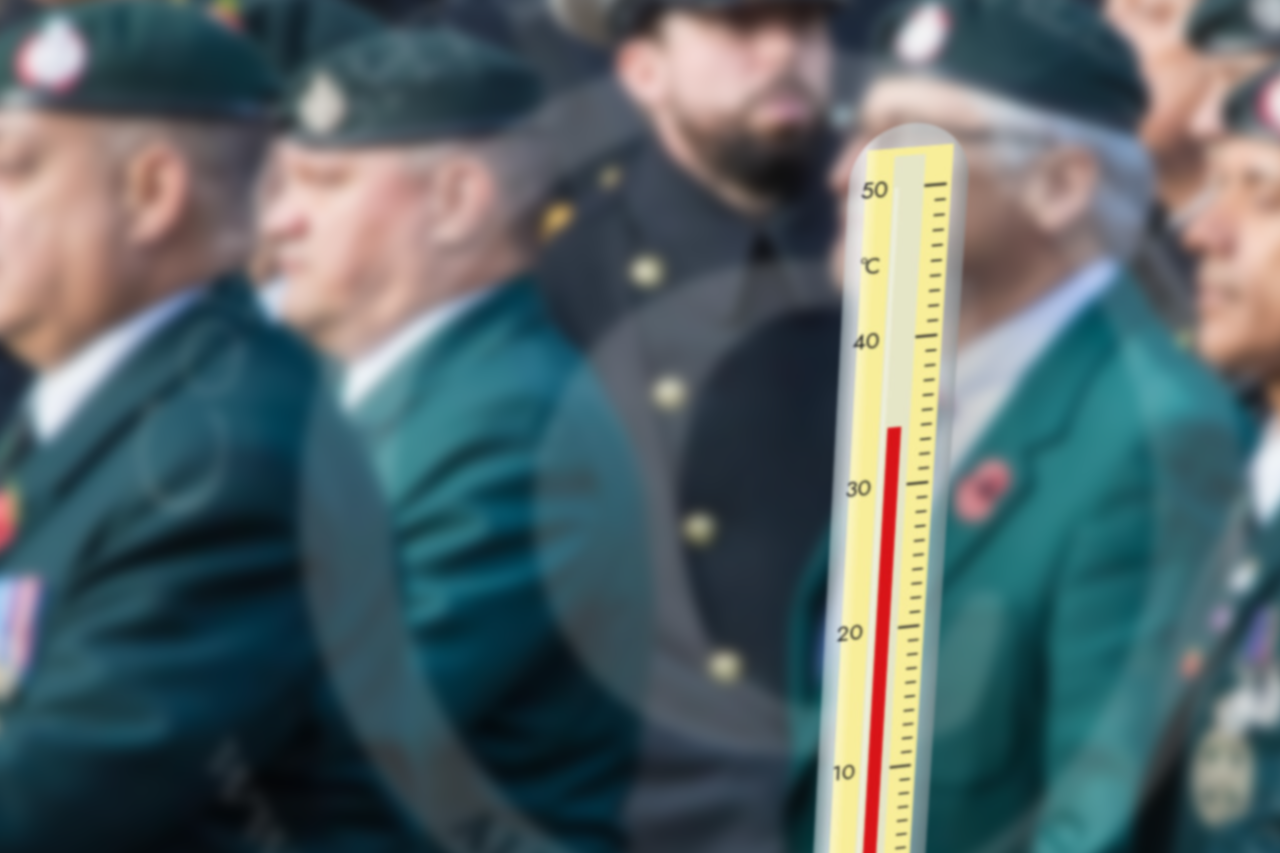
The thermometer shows 34 °C
